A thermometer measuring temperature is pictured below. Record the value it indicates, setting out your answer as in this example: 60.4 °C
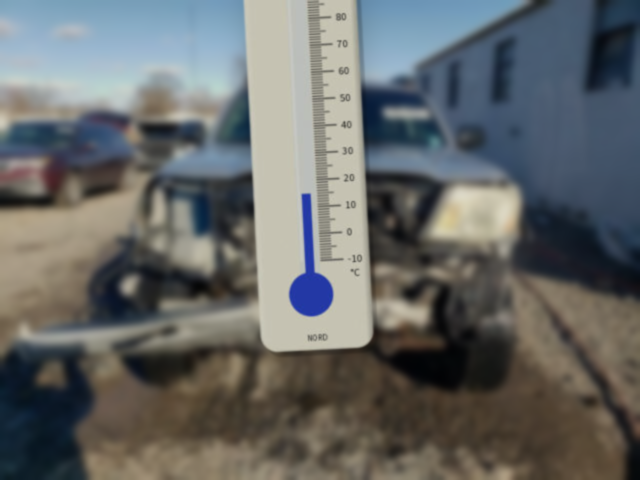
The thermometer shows 15 °C
